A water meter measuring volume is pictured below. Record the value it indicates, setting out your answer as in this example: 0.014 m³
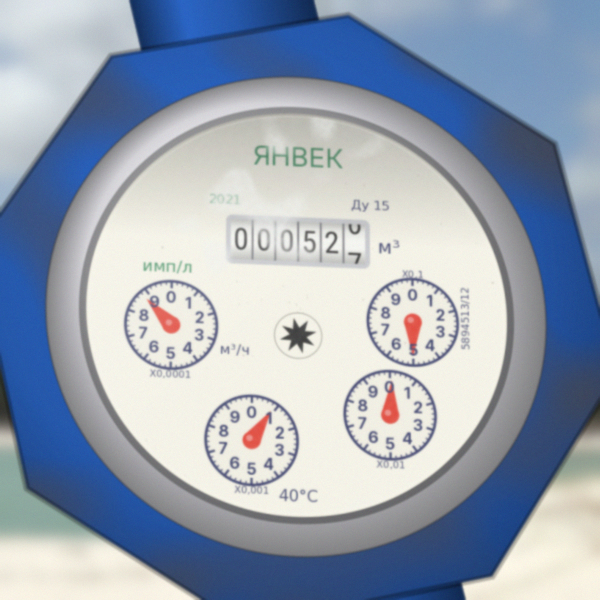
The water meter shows 526.5008 m³
